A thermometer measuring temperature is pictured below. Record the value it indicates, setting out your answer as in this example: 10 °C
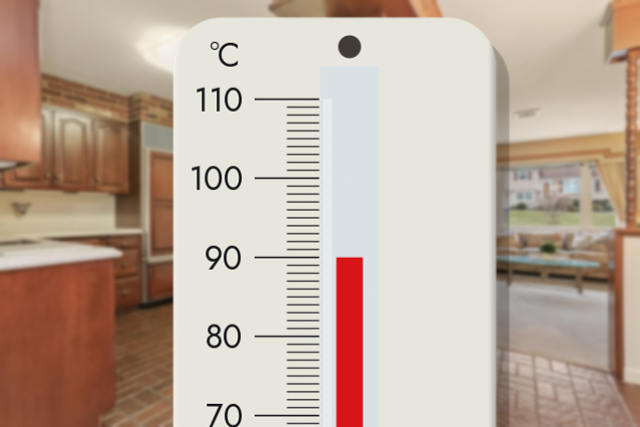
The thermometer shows 90 °C
